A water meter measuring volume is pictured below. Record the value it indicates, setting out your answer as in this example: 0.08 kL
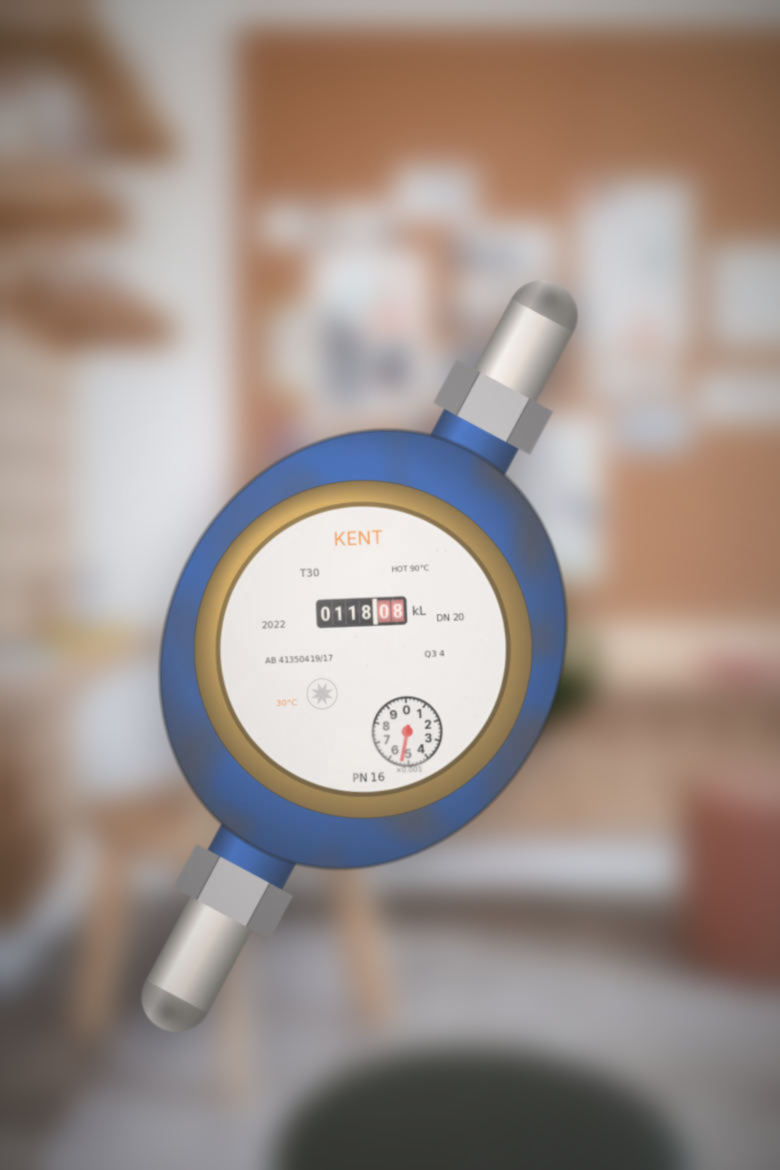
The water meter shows 118.085 kL
